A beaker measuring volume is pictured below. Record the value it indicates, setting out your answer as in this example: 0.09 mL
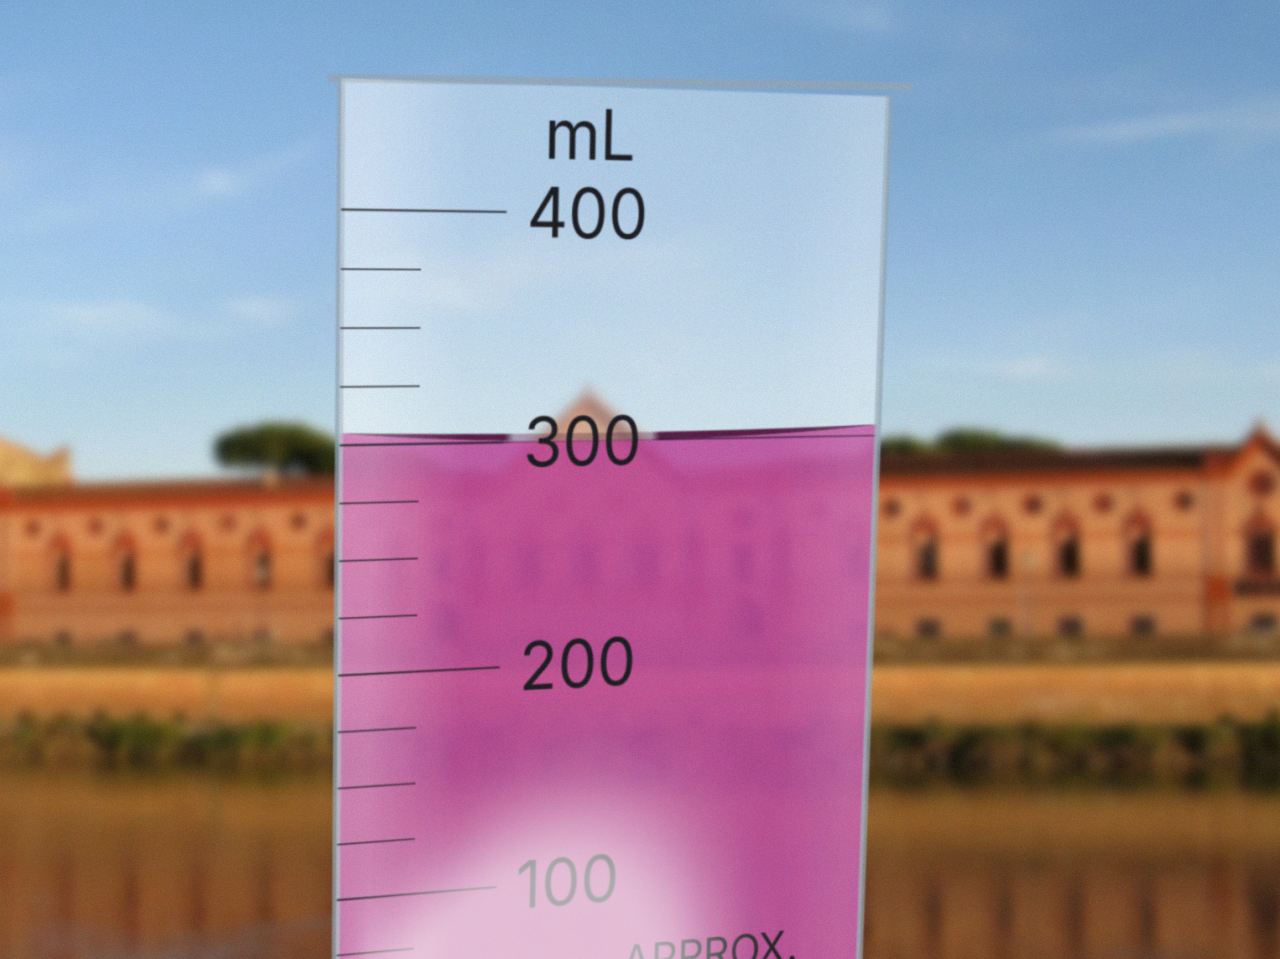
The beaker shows 300 mL
